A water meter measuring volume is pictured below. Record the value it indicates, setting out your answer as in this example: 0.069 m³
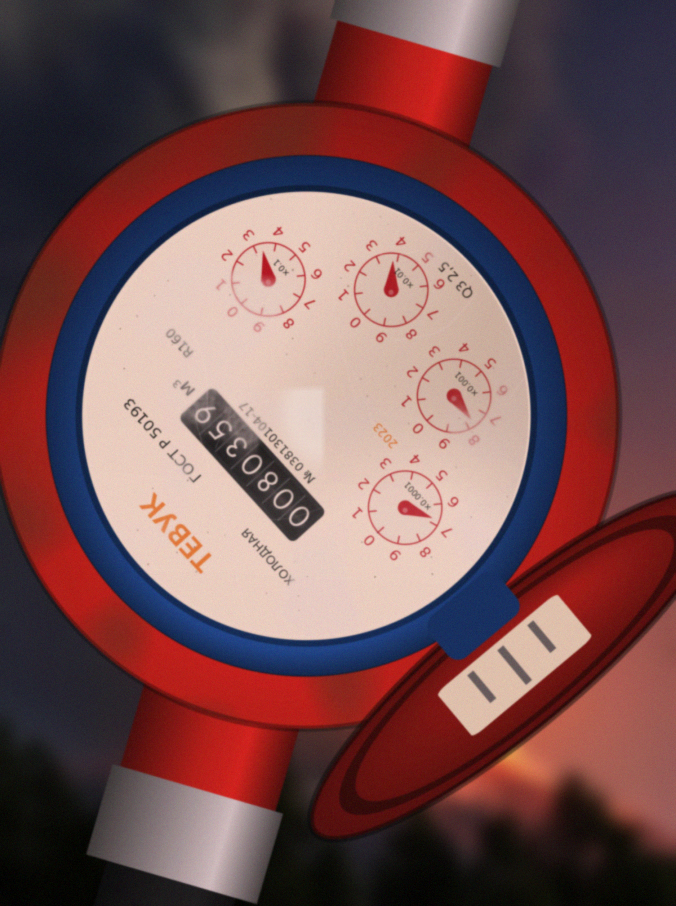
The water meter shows 80359.3376 m³
